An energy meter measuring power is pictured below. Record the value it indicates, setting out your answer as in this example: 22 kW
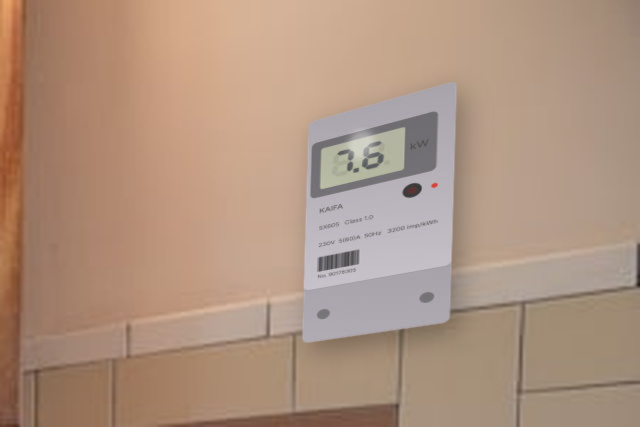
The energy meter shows 7.6 kW
